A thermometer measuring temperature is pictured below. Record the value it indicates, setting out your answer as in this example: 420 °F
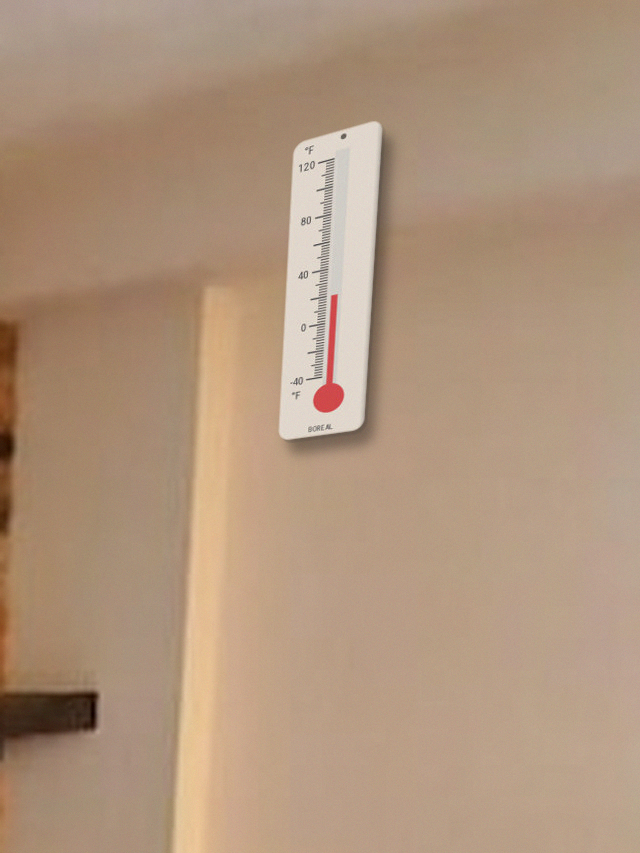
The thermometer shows 20 °F
